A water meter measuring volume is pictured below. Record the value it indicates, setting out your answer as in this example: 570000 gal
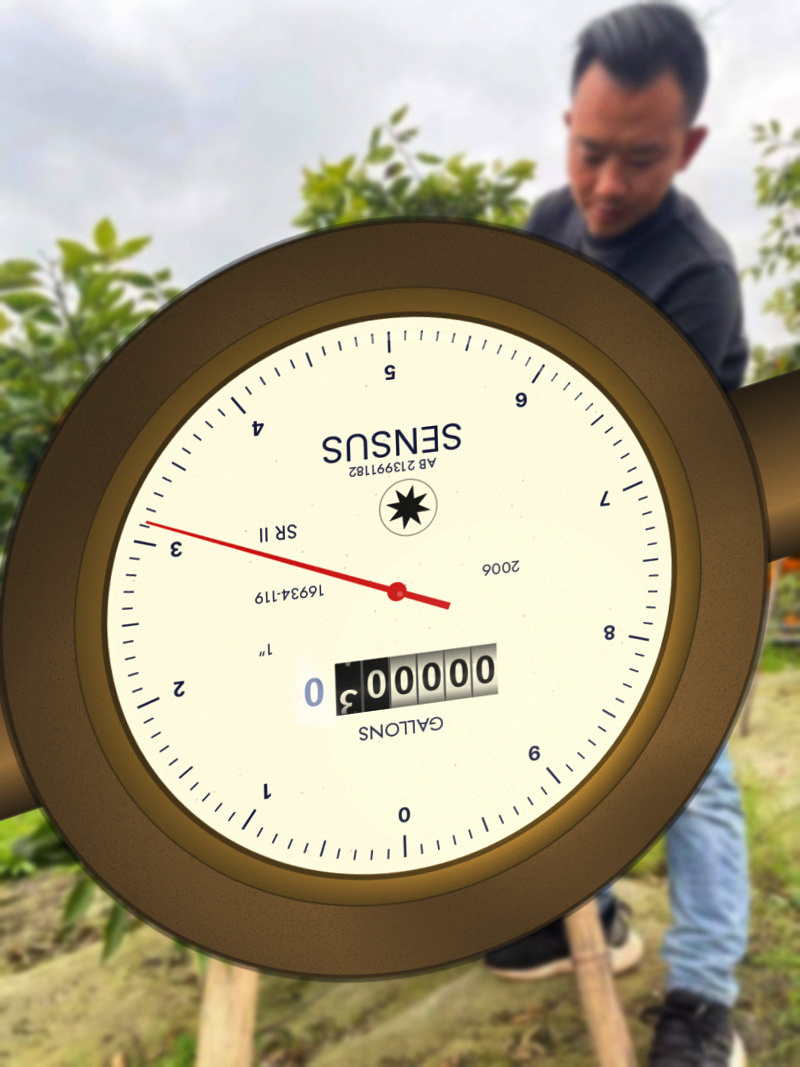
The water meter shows 33.1 gal
